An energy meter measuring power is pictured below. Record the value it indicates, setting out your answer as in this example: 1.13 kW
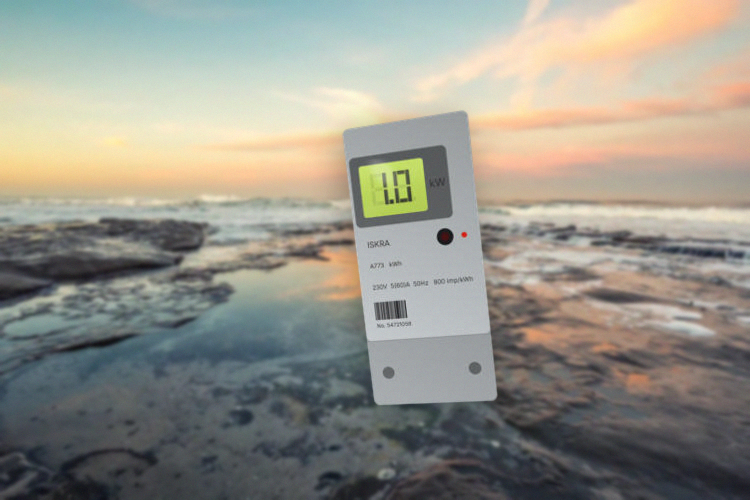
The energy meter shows 1.0 kW
